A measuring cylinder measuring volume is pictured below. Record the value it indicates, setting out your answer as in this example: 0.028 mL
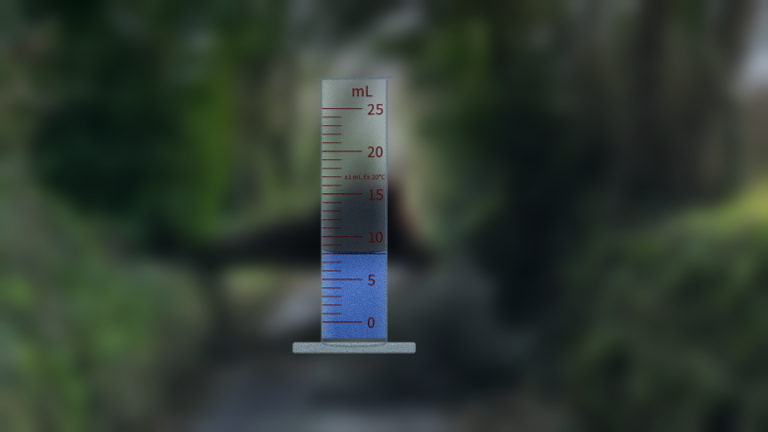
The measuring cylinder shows 8 mL
